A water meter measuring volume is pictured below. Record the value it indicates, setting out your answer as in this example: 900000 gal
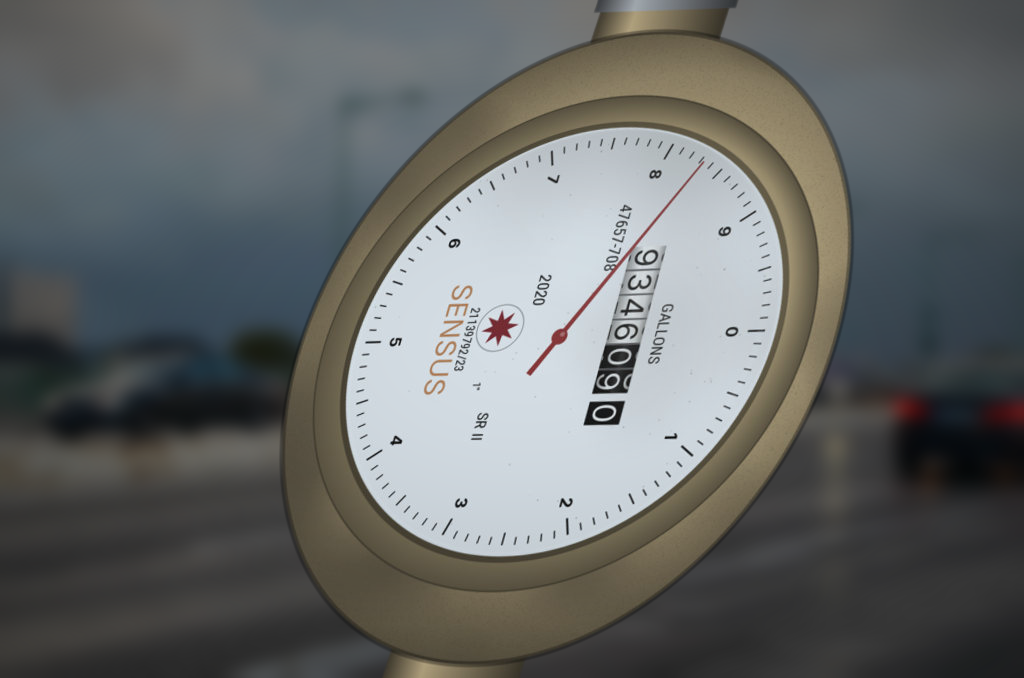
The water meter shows 9346088.3 gal
